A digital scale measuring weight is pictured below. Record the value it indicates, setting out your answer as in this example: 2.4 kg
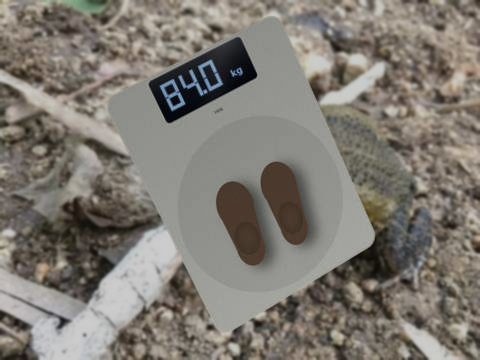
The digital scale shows 84.0 kg
